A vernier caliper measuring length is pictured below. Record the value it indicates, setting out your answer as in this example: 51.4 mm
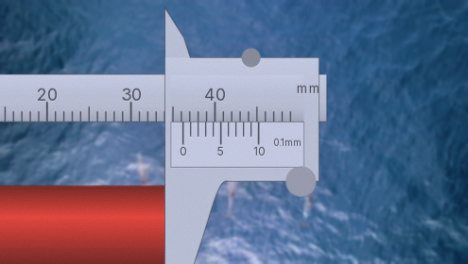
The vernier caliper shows 36.2 mm
